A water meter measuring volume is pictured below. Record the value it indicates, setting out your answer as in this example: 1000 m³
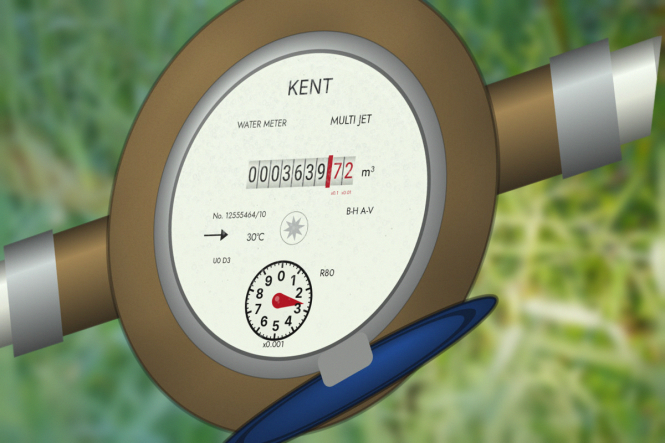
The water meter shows 3639.722 m³
